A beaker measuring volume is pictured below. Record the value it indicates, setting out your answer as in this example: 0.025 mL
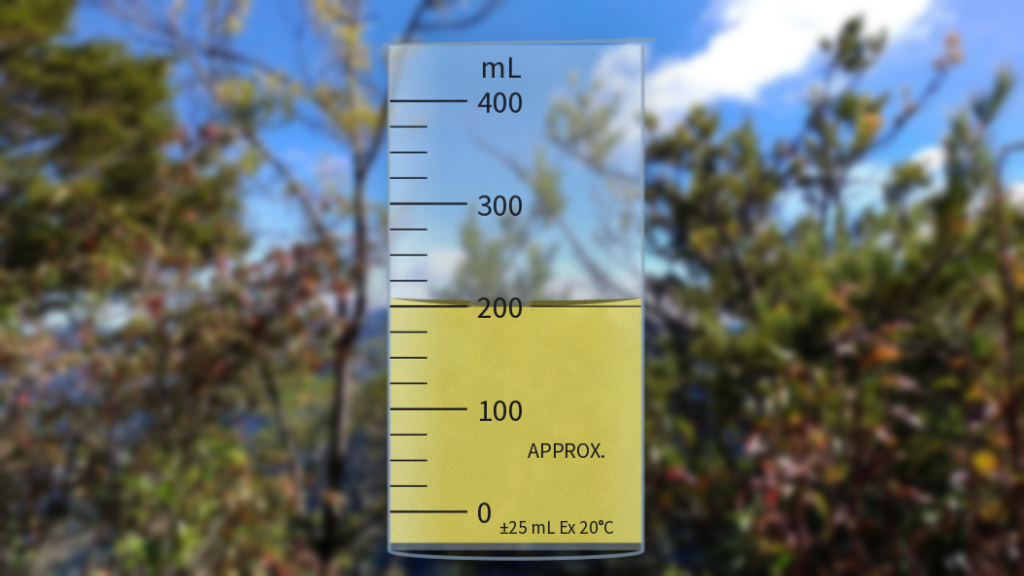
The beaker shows 200 mL
